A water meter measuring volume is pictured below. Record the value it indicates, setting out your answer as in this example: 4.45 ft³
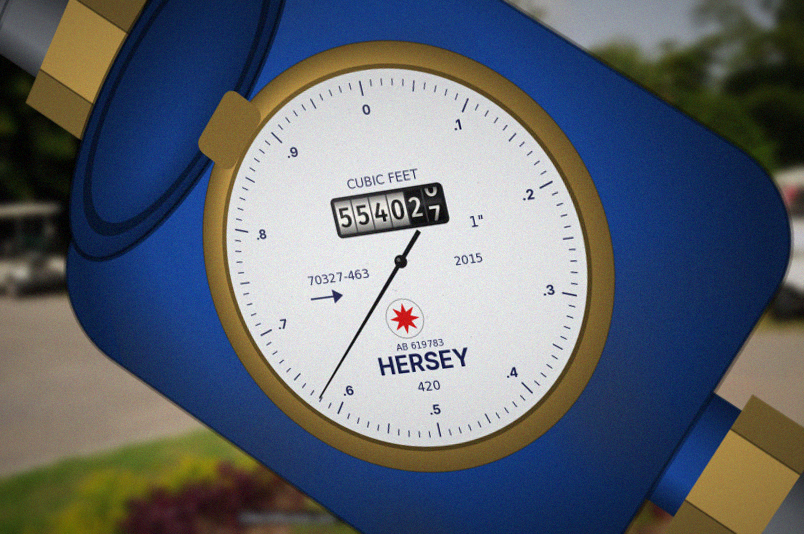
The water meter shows 554026.62 ft³
